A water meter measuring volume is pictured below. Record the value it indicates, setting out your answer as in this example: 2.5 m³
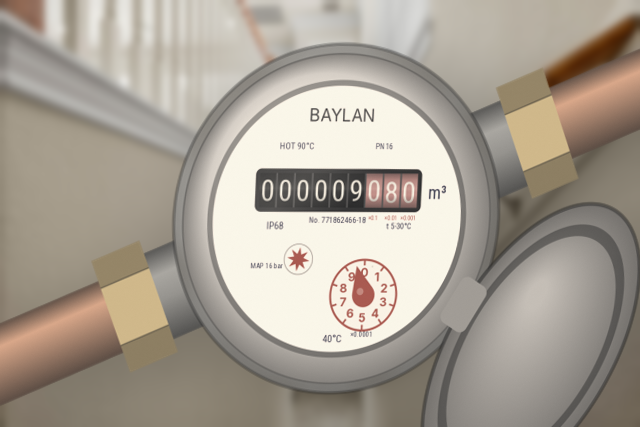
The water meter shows 9.0799 m³
